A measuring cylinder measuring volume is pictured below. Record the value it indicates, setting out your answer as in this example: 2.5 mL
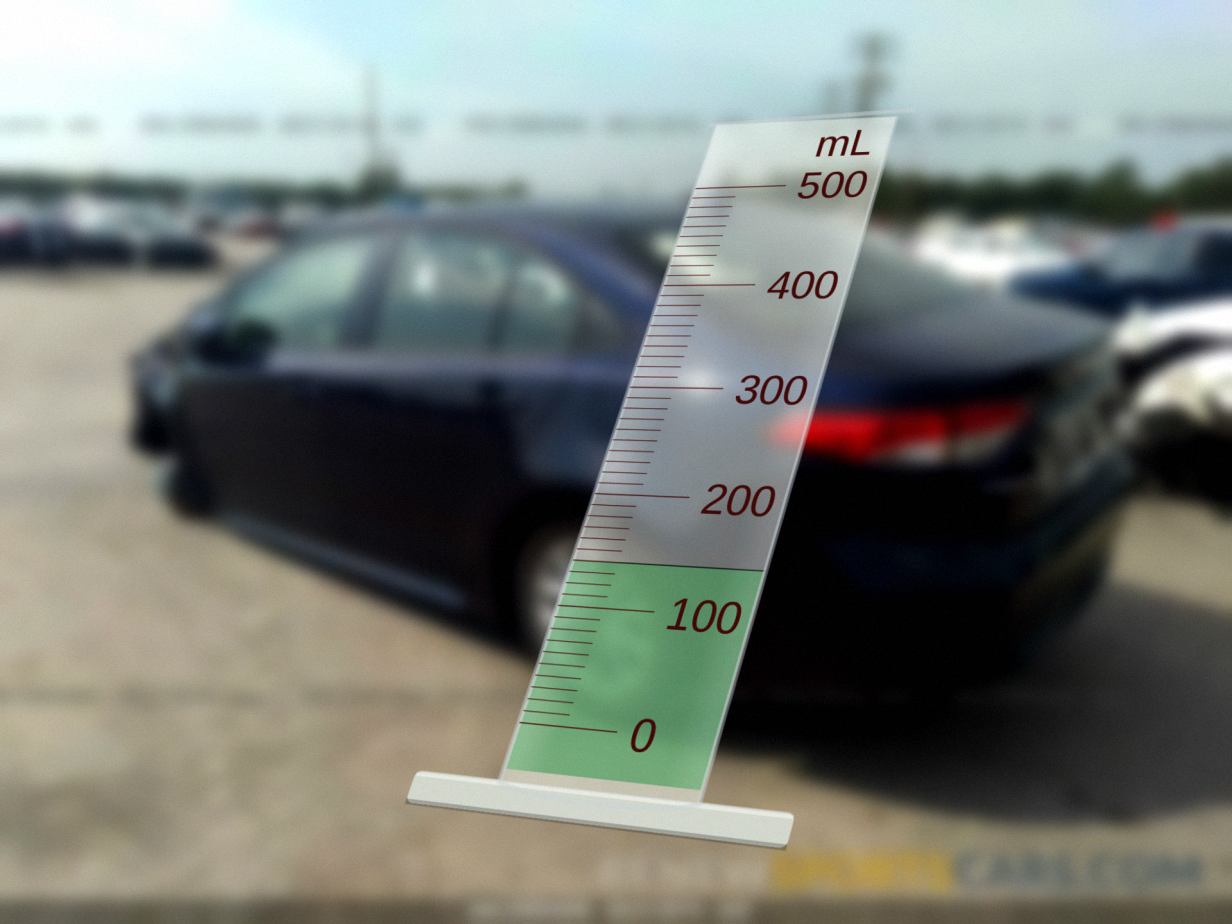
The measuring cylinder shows 140 mL
